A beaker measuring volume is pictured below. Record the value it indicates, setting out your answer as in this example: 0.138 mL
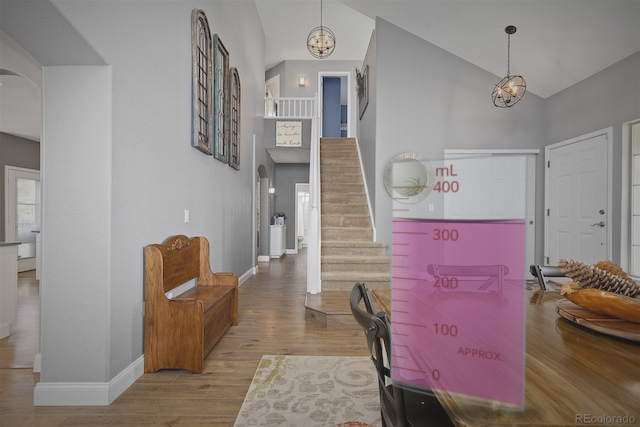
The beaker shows 325 mL
